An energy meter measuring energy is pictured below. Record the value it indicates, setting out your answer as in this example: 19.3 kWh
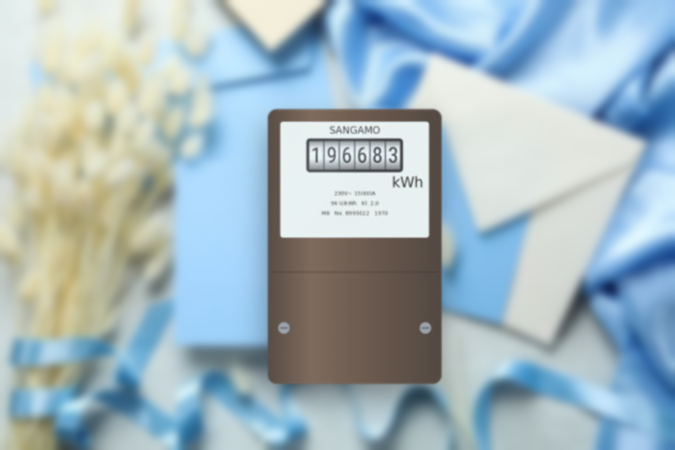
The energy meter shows 196683 kWh
